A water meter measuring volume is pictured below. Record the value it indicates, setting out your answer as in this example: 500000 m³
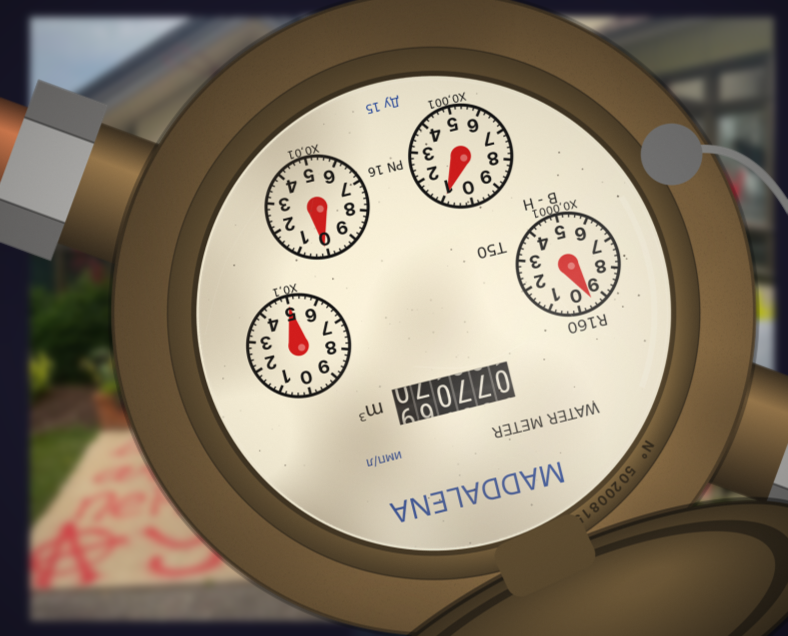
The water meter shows 77069.5009 m³
